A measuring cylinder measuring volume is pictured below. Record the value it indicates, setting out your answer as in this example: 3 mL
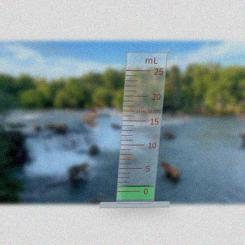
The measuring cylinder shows 1 mL
